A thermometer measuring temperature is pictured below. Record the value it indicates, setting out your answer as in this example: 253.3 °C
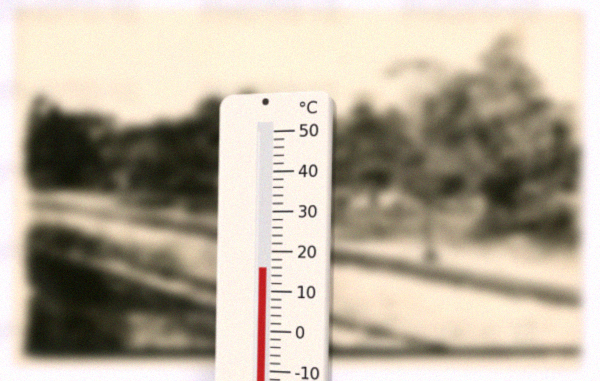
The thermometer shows 16 °C
